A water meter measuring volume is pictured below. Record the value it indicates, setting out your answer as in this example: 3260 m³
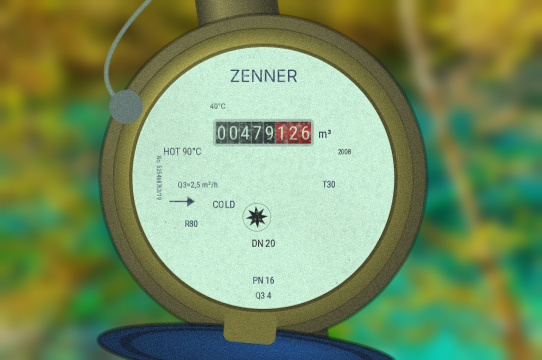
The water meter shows 479.126 m³
